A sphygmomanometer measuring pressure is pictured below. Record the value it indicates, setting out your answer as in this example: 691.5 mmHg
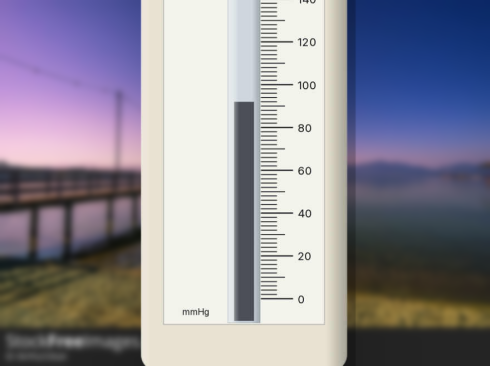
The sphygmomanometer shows 92 mmHg
